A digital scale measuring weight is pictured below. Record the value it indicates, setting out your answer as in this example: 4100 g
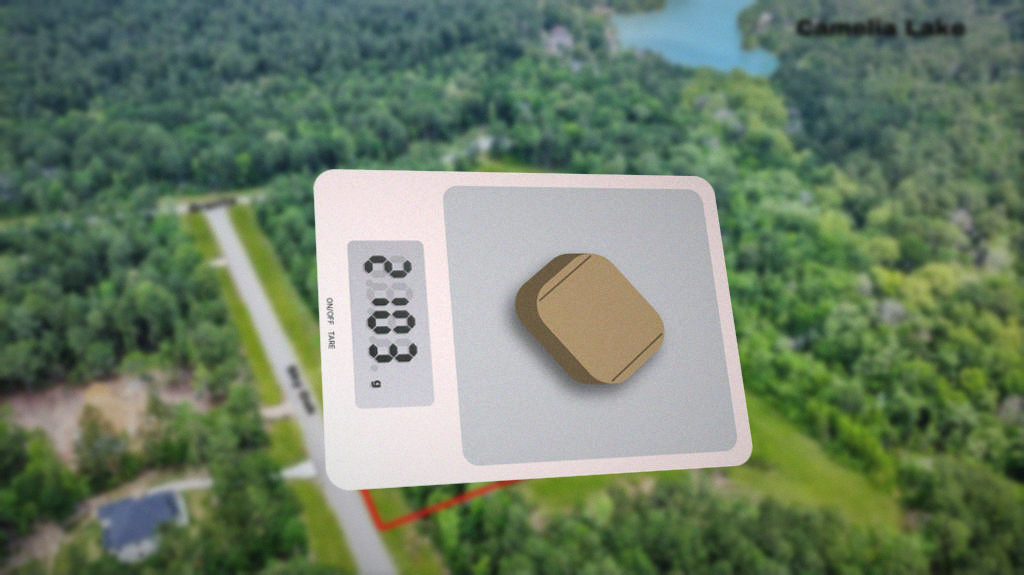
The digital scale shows 2103 g
